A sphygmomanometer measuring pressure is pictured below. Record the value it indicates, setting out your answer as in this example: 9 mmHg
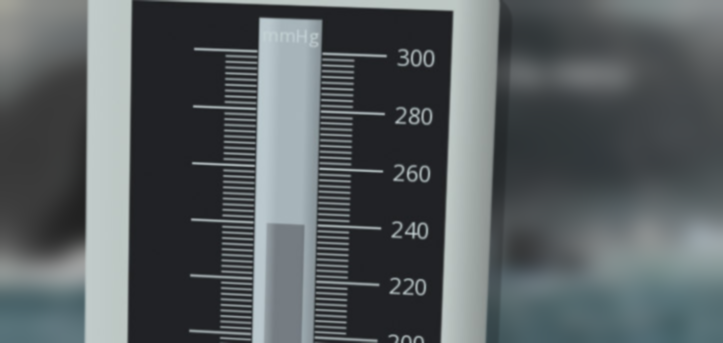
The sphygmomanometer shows 240 mmHg
